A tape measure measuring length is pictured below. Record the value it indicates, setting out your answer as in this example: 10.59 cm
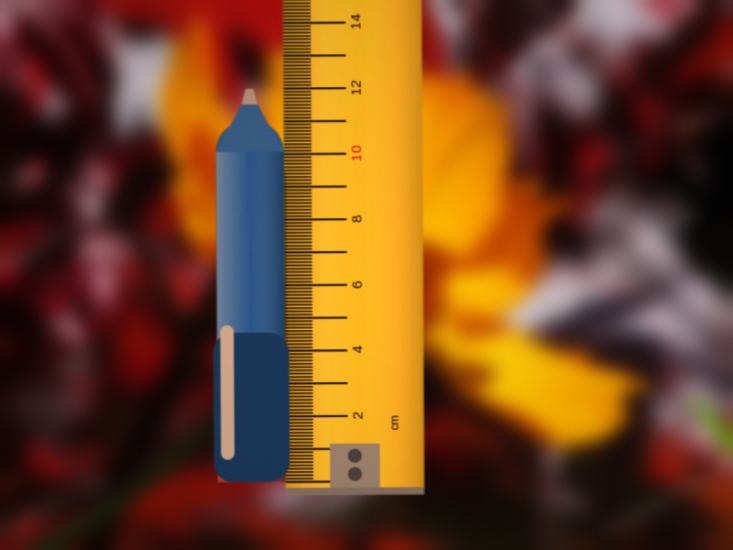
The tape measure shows 12 cm
